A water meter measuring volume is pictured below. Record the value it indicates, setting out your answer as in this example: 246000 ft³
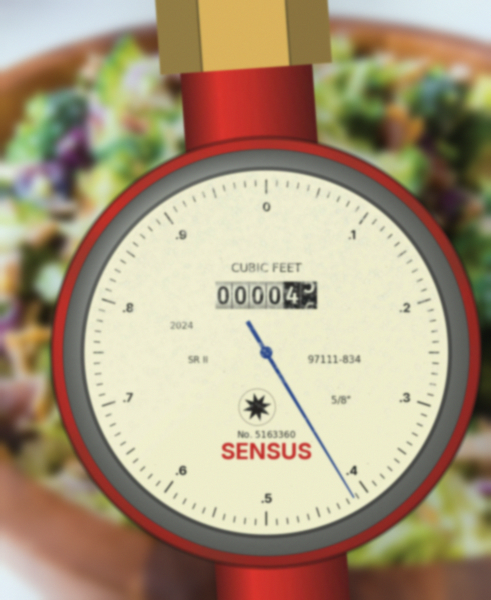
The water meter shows 45.41 ft³
